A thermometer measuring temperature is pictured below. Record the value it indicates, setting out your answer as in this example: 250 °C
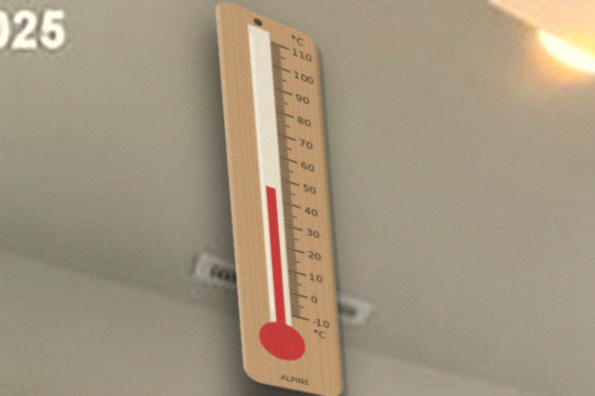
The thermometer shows 45 °C
